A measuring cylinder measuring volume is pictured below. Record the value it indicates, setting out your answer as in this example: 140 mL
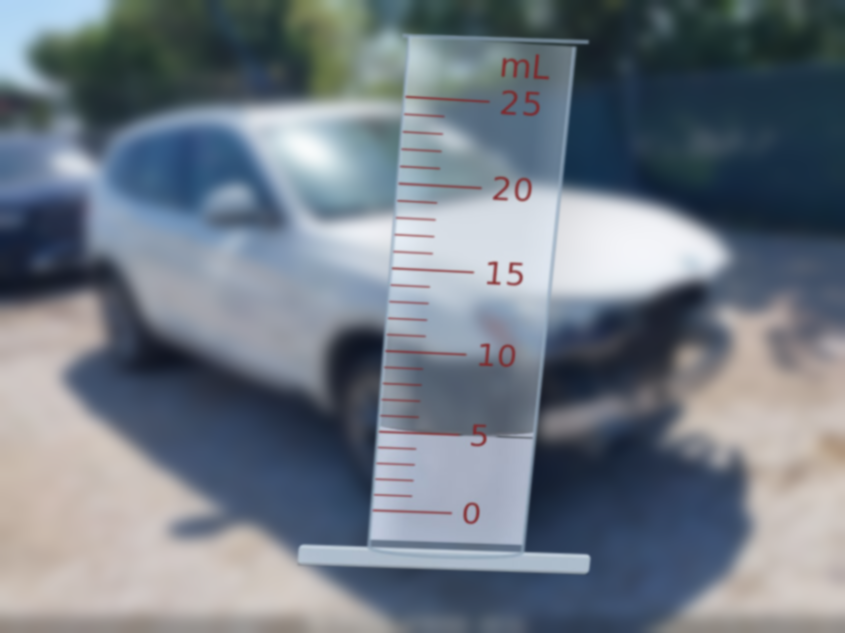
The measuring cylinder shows 5 mL
